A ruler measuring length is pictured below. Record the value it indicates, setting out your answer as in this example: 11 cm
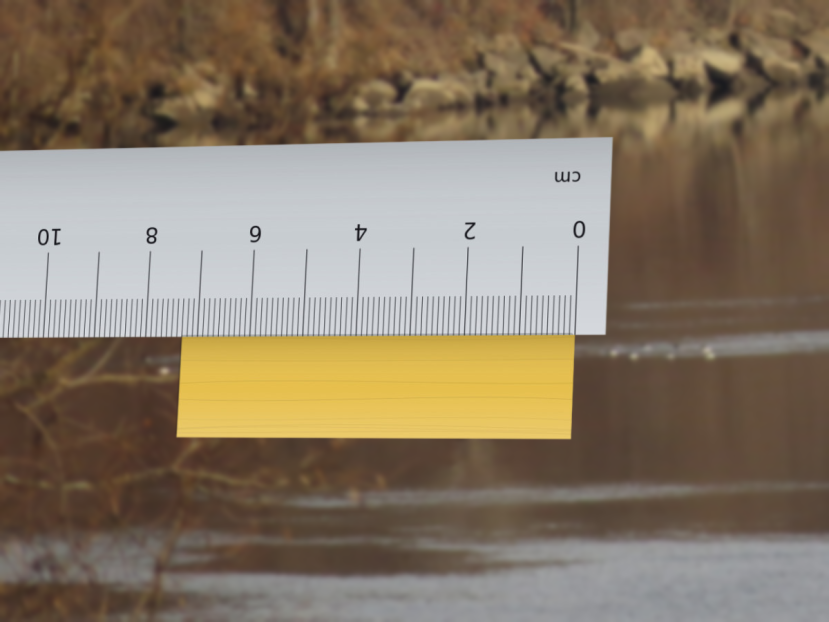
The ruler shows 7.3 cm
